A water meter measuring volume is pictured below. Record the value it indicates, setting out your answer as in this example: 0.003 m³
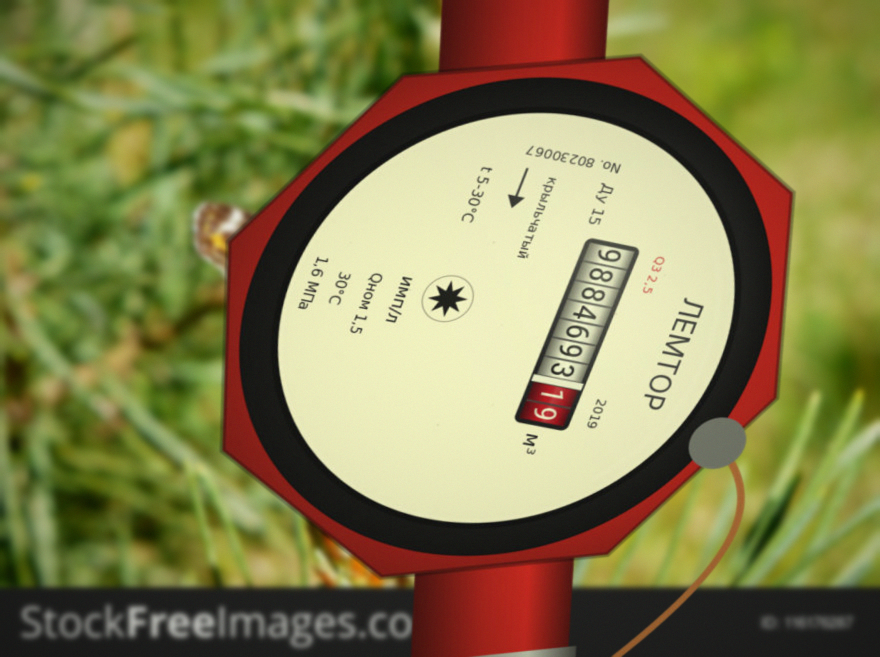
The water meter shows 9884693.19 m³
